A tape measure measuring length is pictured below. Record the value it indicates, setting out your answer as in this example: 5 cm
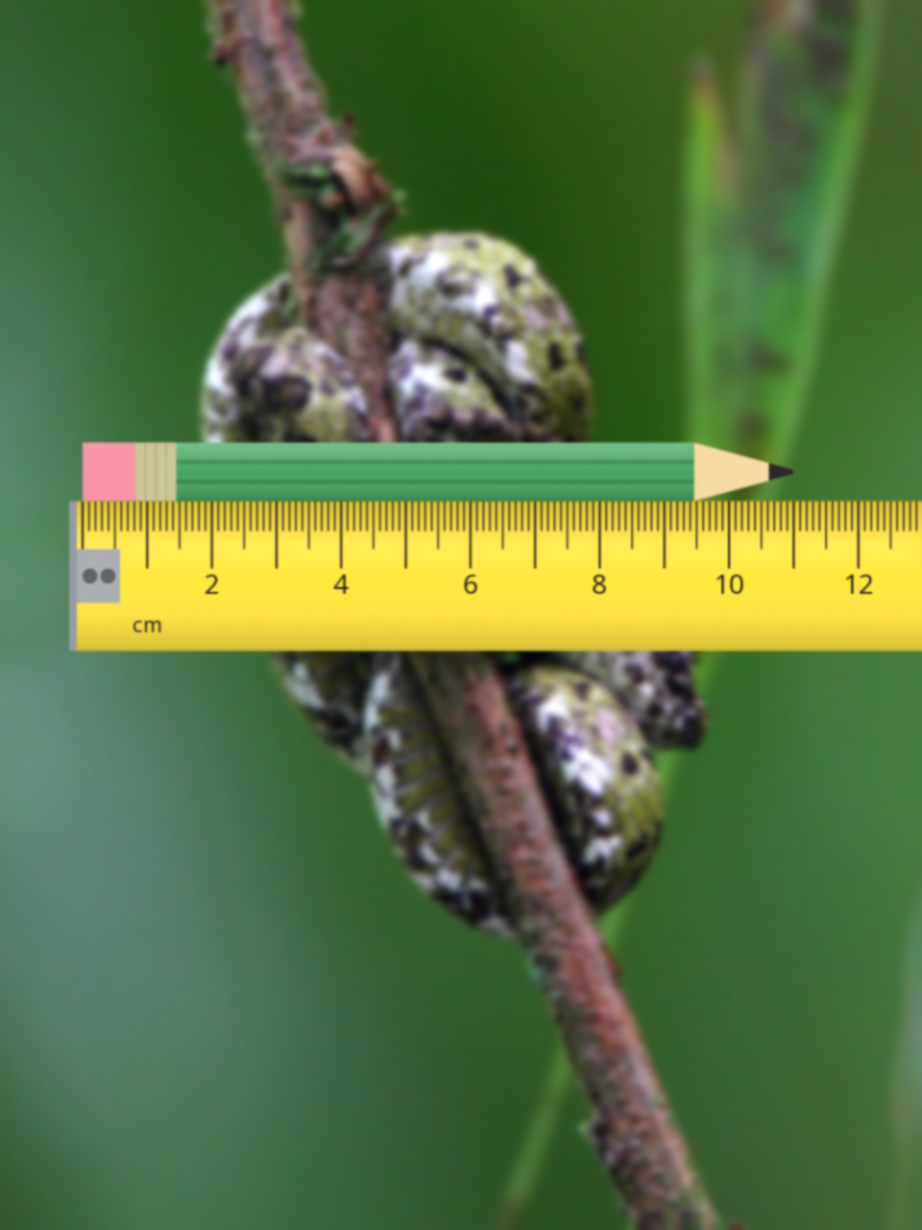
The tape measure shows 11 cm
